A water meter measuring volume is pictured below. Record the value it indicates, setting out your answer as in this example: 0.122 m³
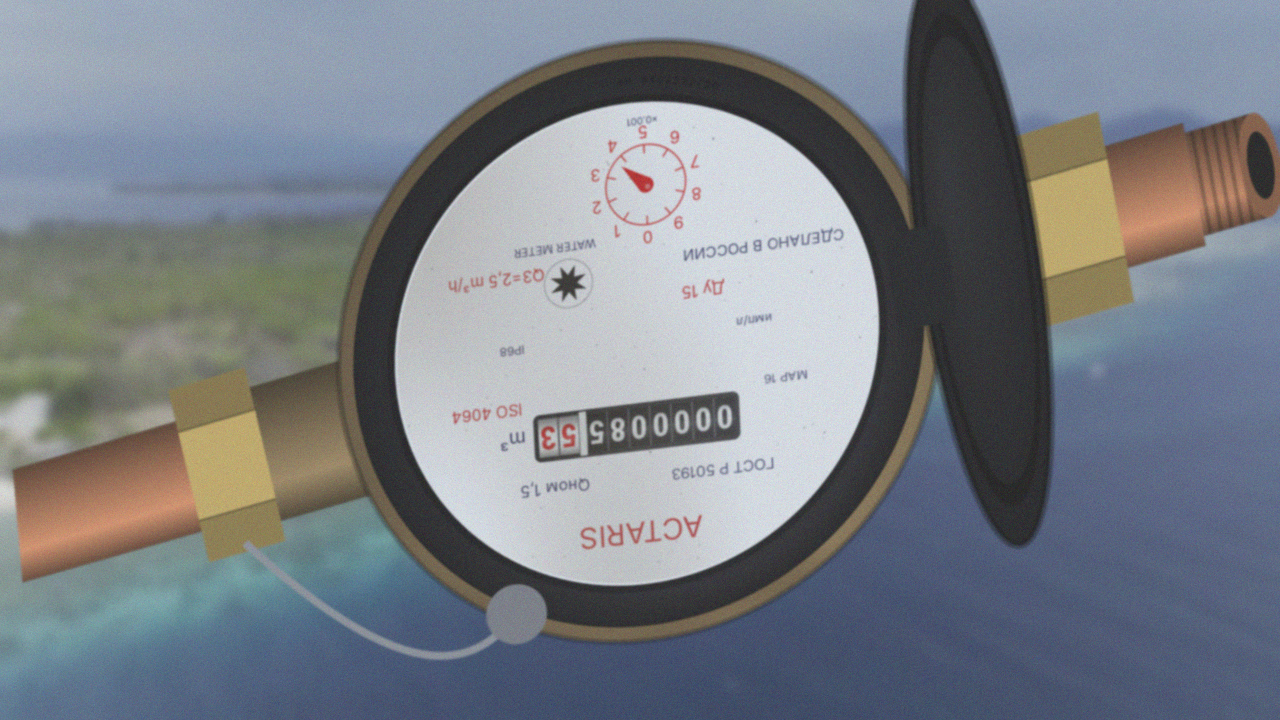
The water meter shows 85.533 m³
